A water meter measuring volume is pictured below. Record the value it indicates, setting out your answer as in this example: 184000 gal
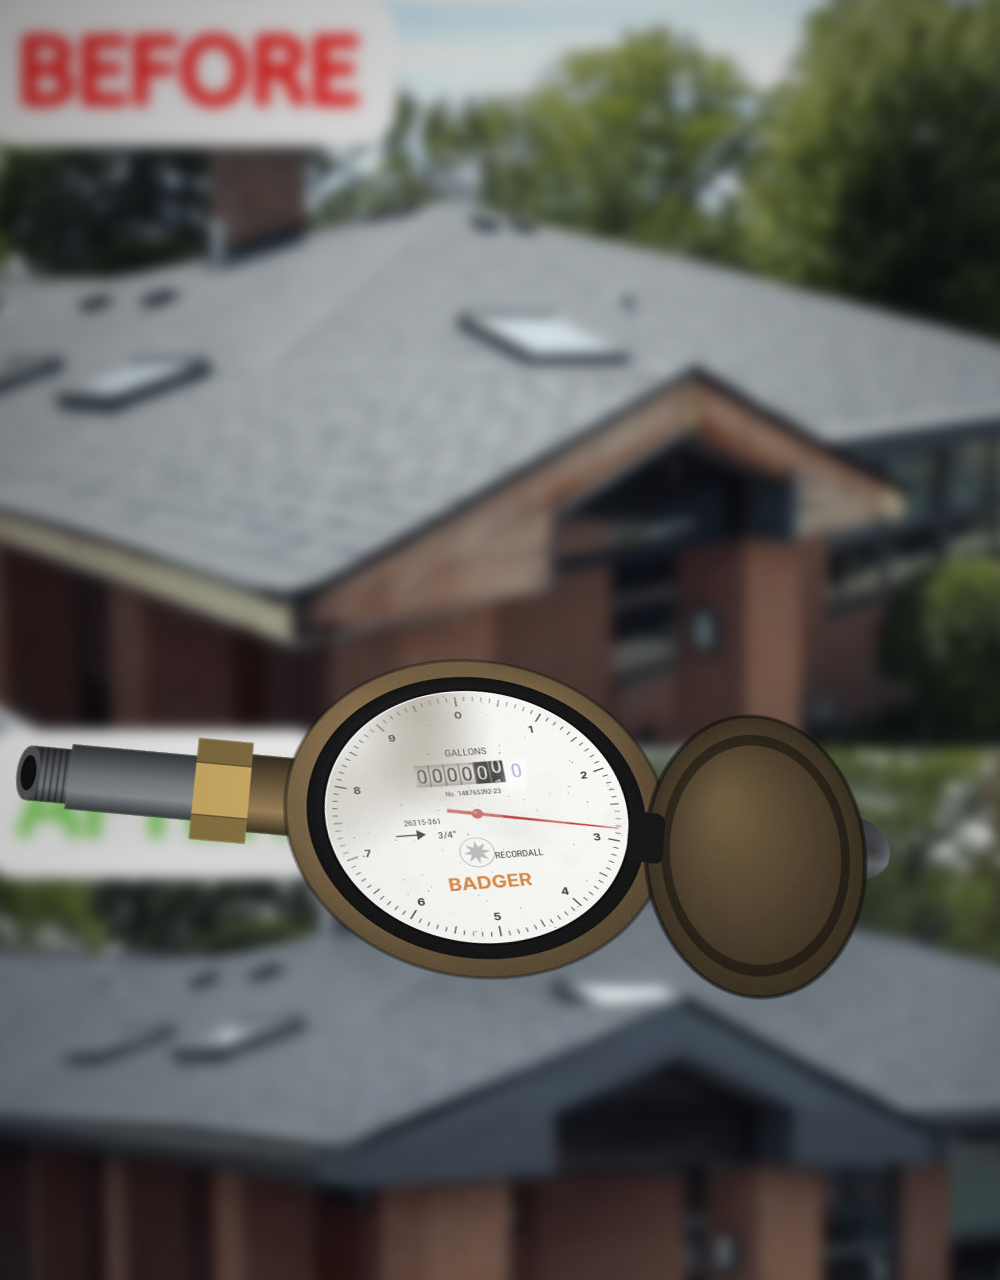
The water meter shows 2.8 gal
